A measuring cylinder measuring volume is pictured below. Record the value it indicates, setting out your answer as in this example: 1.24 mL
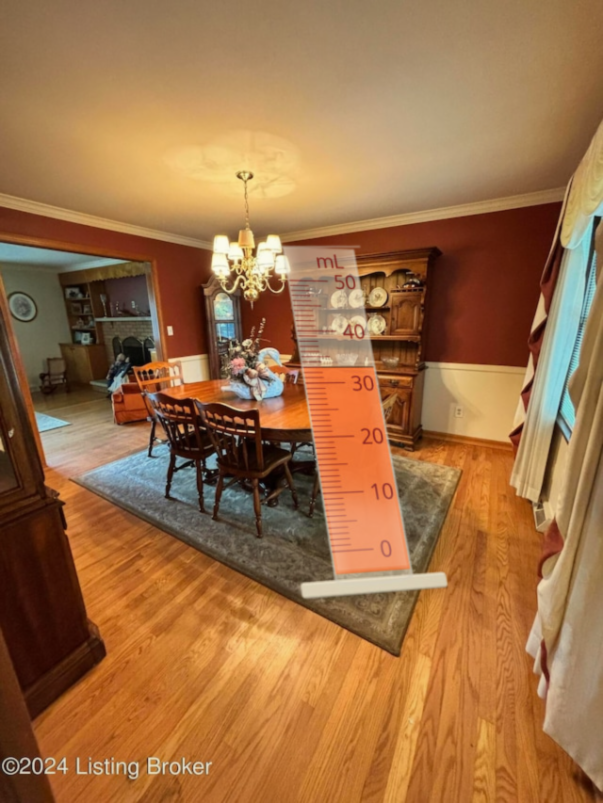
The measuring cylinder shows 33 mL
